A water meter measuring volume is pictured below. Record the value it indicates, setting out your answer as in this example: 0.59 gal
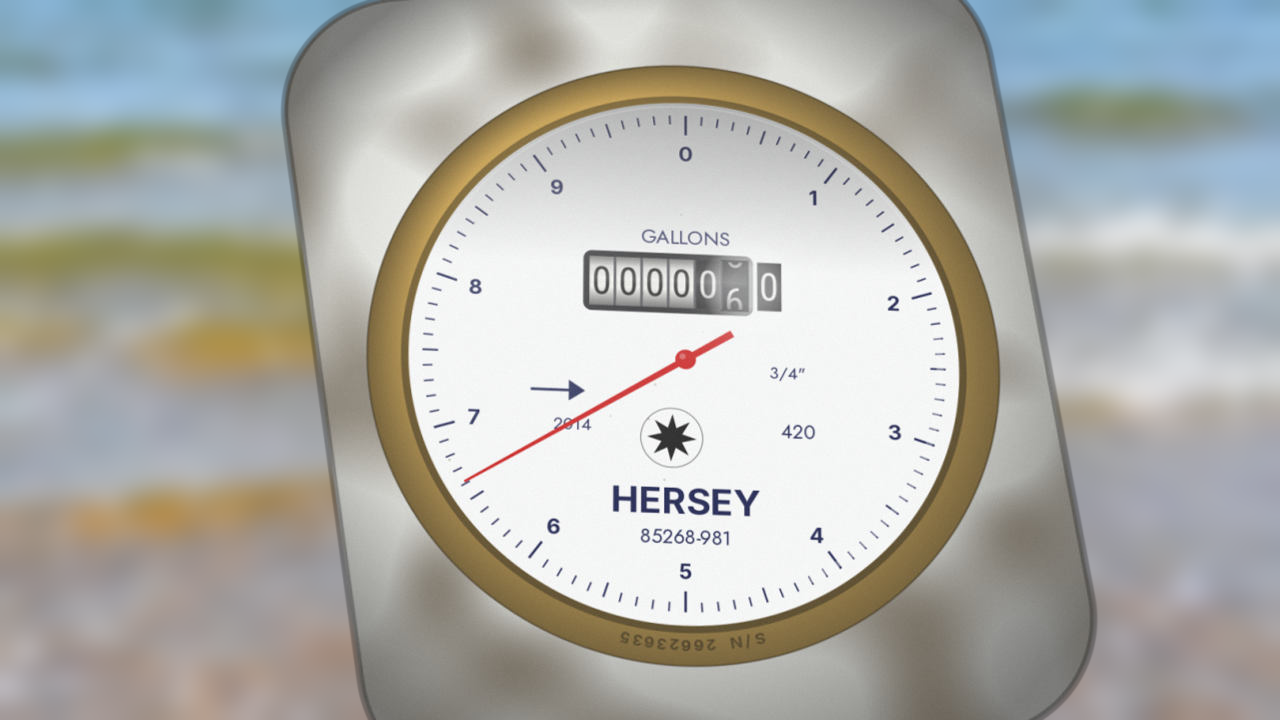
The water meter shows 56.6 gal
